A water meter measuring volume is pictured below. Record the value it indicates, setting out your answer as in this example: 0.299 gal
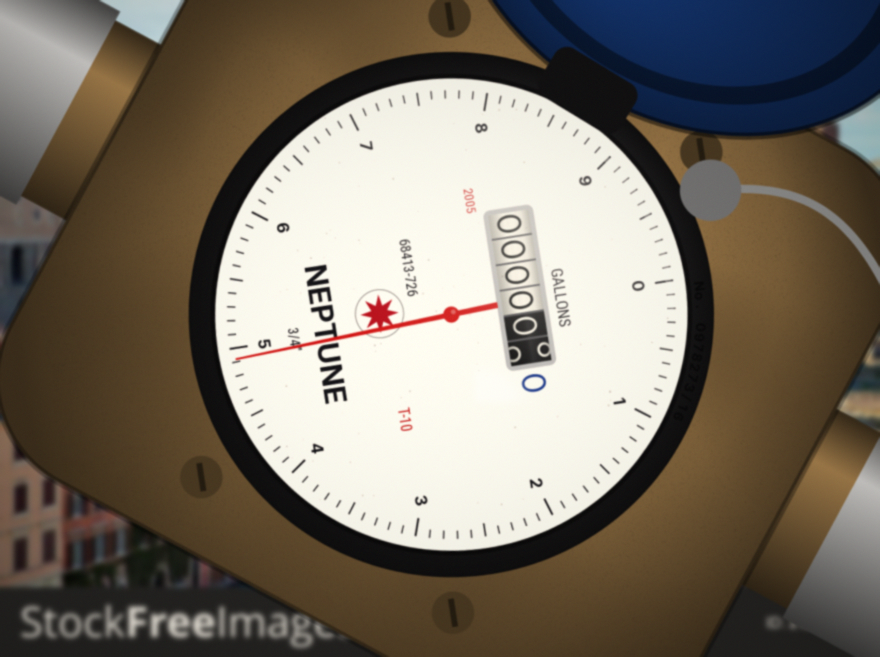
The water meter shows 84.9 gal
